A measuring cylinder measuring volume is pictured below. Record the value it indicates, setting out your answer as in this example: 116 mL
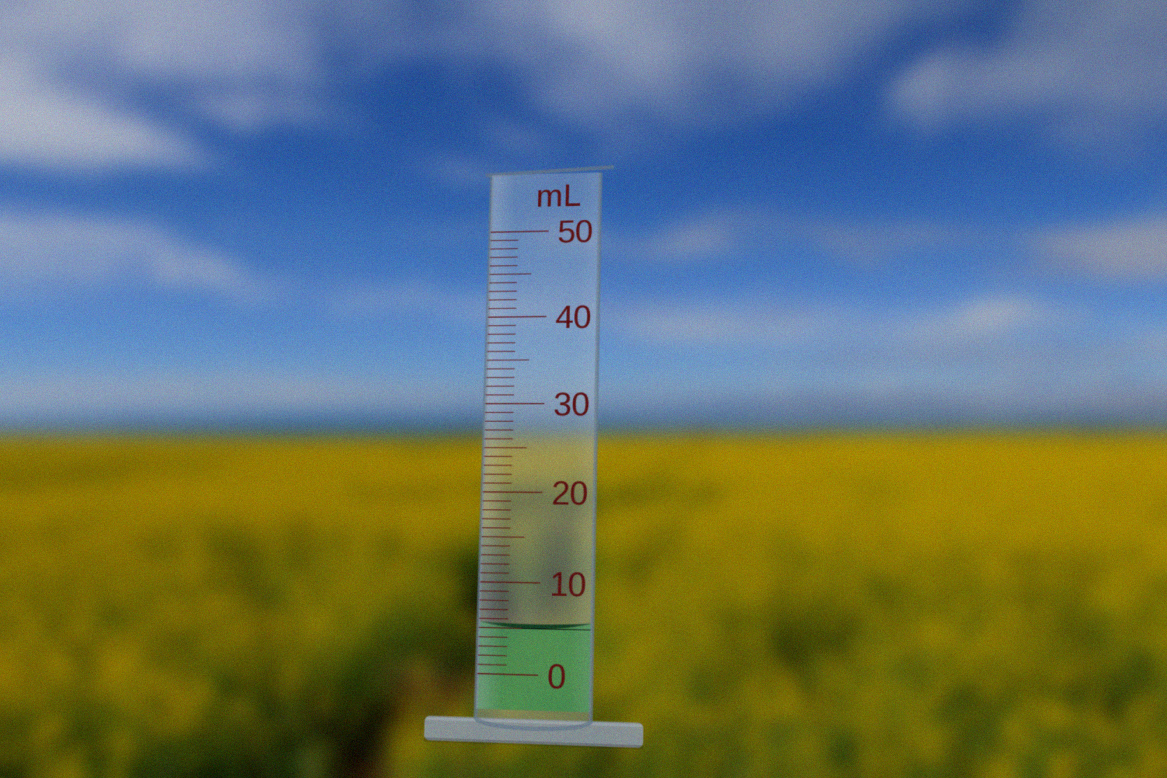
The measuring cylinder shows 5 mL
